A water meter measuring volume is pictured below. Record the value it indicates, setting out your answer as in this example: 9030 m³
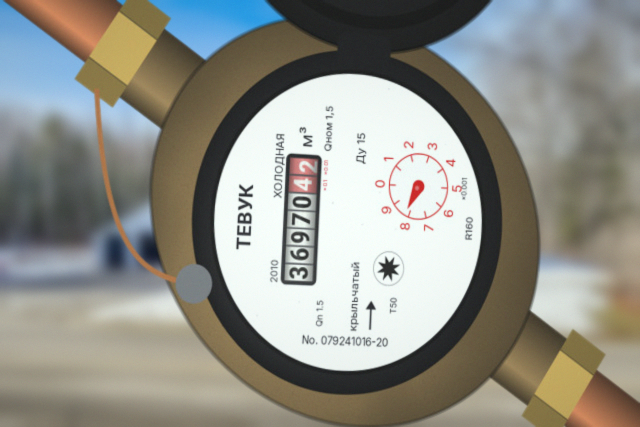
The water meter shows 36970.418 m³
